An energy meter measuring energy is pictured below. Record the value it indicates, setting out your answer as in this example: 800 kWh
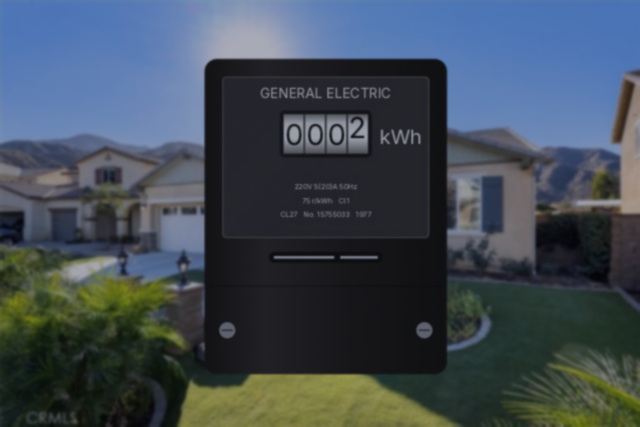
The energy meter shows 2 kWh
